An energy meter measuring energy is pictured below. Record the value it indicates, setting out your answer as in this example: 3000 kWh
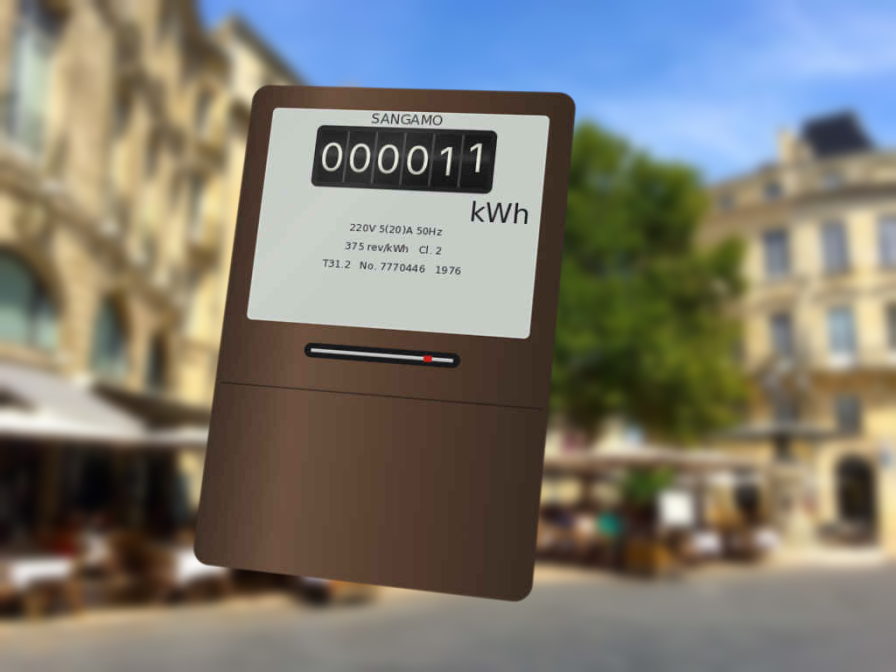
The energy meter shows 11 kWh
